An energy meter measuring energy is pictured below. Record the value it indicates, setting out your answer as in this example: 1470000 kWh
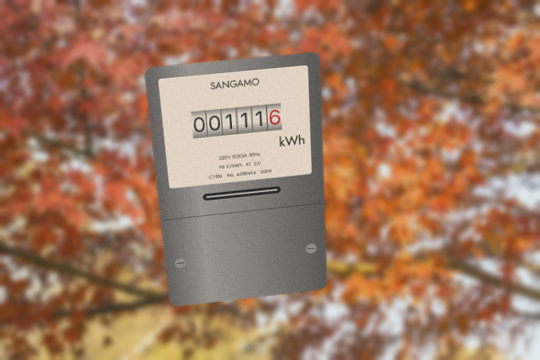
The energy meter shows 111.6 kWh
